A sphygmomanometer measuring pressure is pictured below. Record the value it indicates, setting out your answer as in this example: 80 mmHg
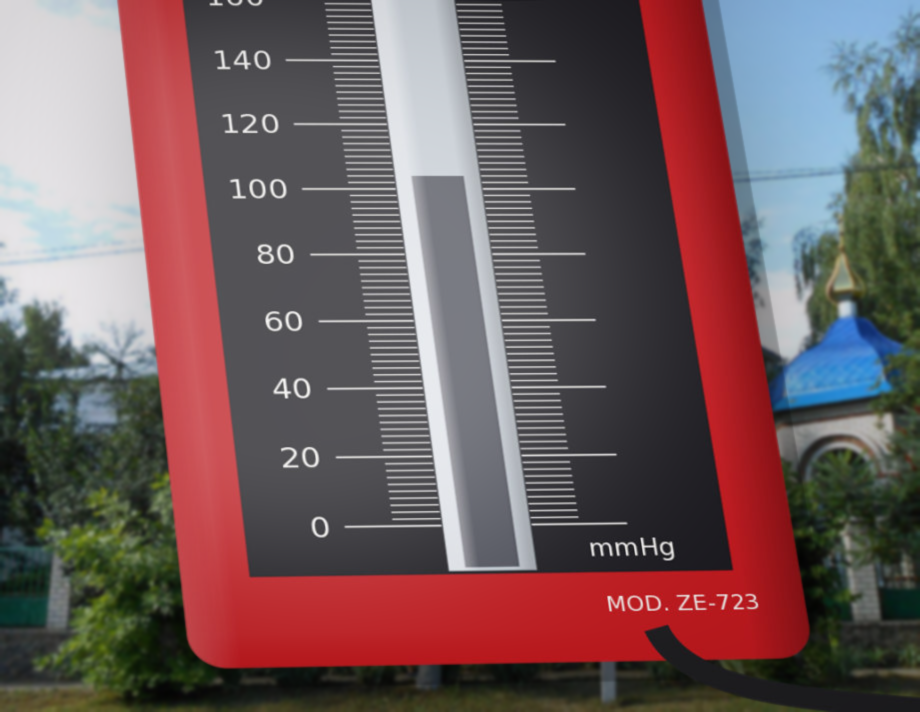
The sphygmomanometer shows 104 mmHg
